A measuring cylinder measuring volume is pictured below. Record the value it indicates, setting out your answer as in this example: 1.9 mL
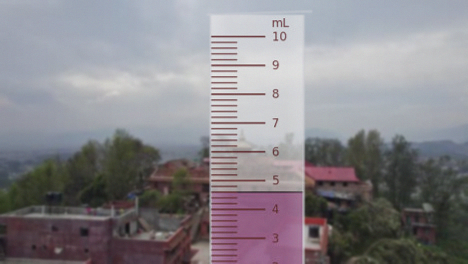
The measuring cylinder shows 4.6 mL
